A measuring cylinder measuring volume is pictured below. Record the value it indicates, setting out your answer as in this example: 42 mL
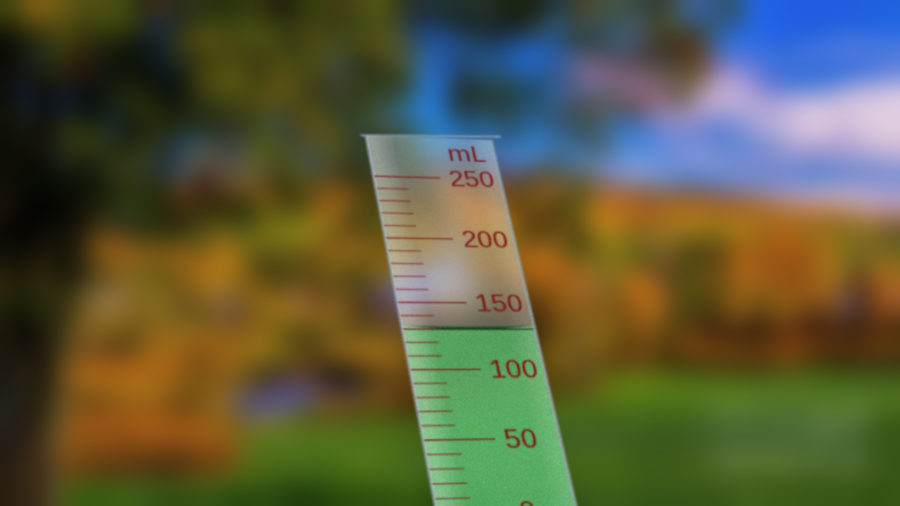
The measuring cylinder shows 130 mL
